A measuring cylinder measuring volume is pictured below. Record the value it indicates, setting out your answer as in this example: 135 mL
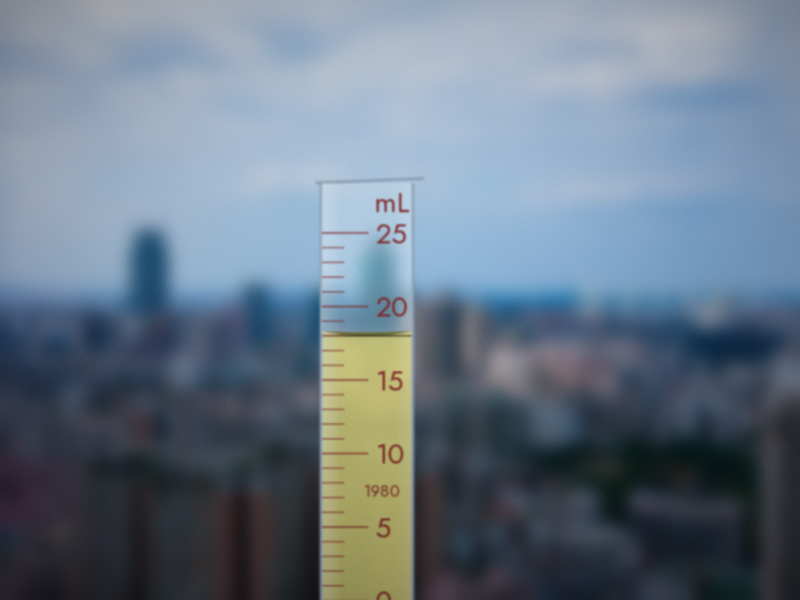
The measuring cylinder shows 18 mL
